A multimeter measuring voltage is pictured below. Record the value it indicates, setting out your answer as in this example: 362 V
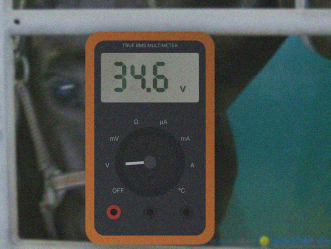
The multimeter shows 34.6 V
